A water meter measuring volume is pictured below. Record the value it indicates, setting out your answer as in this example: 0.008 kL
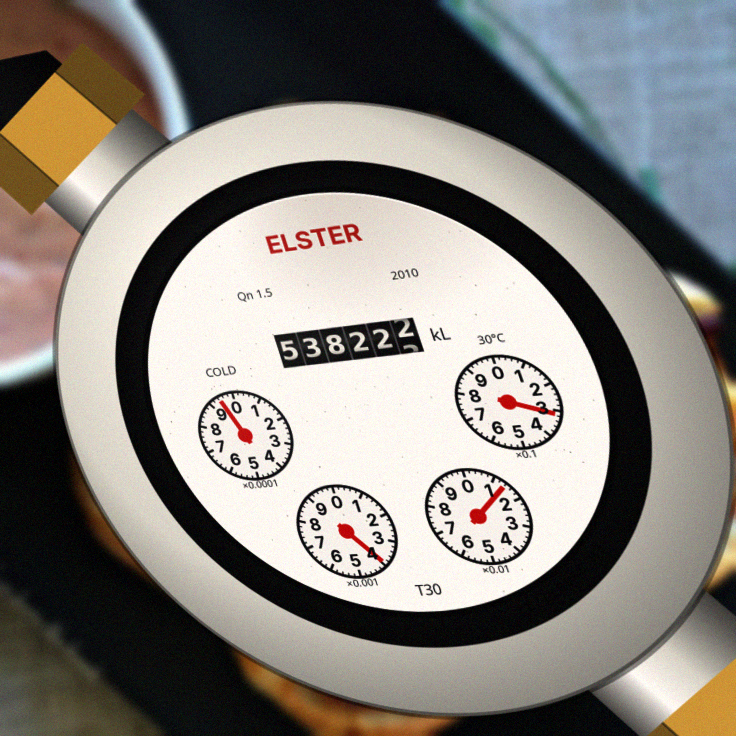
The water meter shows 538222.3139 kL
